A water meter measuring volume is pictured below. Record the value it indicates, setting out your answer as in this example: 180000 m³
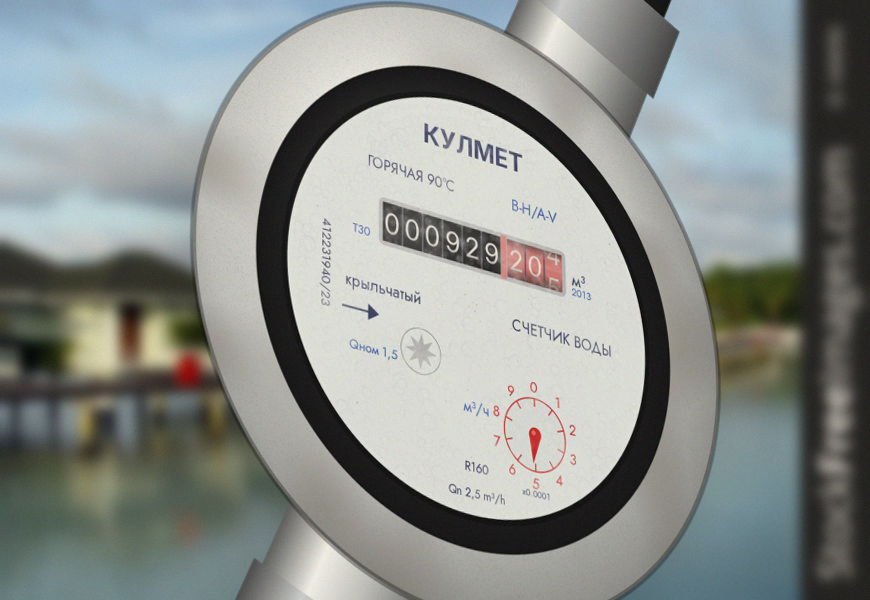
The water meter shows 929.2045 m³
